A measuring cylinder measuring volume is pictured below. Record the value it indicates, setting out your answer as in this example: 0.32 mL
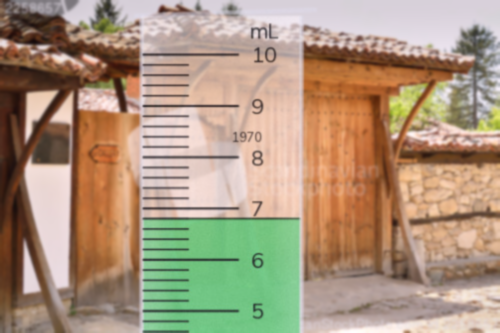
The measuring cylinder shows 6.8 mL
